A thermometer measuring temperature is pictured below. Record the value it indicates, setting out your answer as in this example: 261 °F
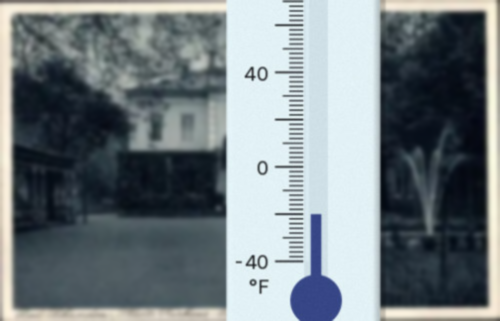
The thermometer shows -20 °F
